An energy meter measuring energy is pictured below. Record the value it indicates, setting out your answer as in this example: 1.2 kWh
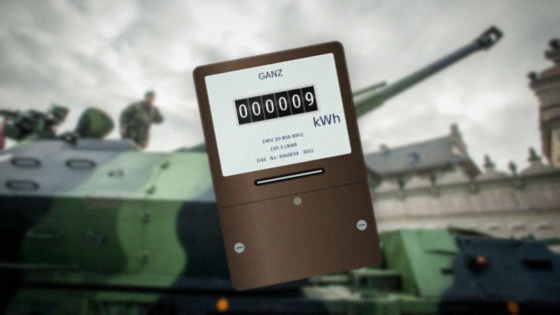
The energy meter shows 9 kWh
